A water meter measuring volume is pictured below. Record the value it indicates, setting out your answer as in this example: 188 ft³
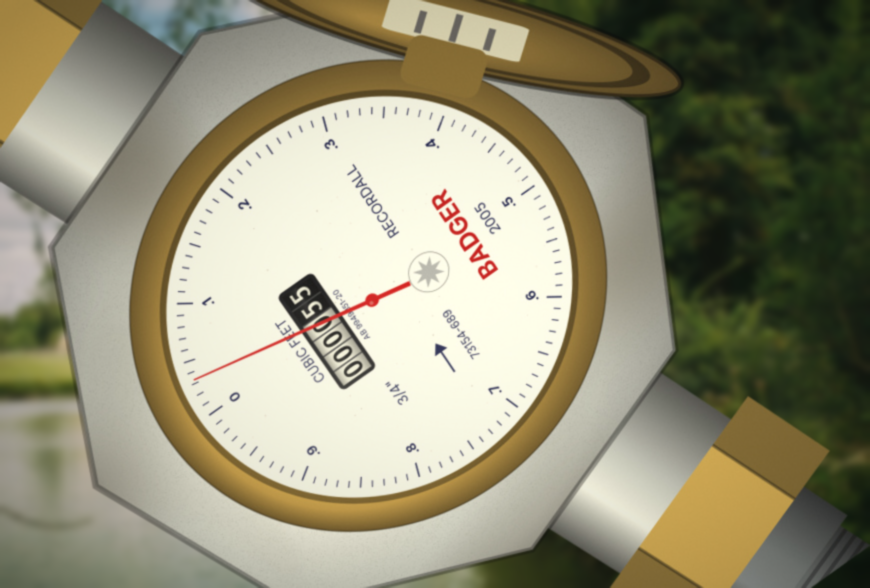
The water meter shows 55.03 ft³
